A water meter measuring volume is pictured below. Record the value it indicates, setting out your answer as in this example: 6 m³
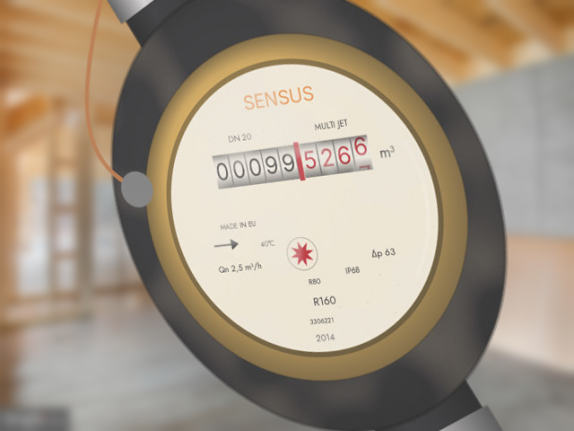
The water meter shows 99.5266 m³
